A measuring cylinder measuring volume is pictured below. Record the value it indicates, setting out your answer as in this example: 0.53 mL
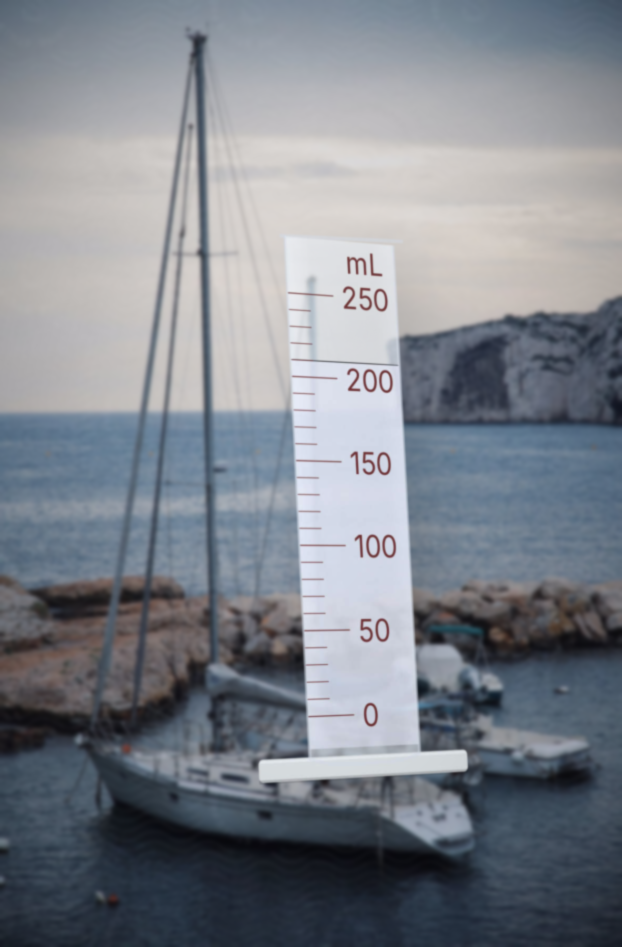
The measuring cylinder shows 210 mL
